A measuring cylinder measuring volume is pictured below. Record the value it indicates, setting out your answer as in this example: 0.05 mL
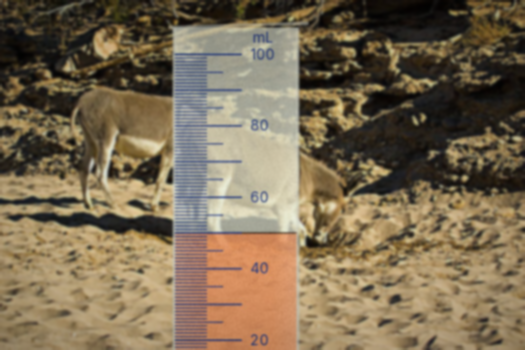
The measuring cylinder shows 50 mL
